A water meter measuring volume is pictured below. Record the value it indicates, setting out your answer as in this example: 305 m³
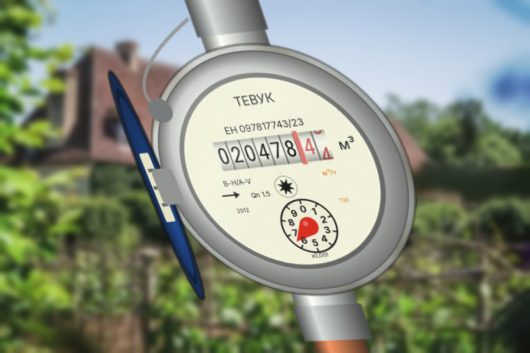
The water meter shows 20478.436 m³
